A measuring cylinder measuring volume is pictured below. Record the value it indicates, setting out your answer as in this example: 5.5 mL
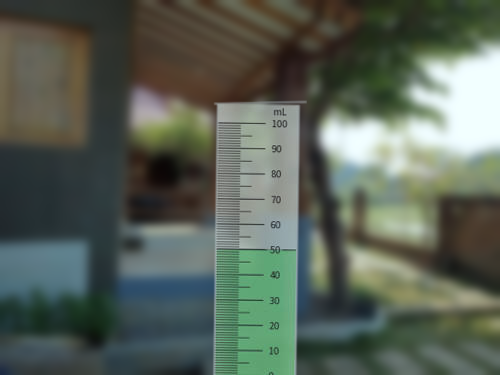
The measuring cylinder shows 50 mL
